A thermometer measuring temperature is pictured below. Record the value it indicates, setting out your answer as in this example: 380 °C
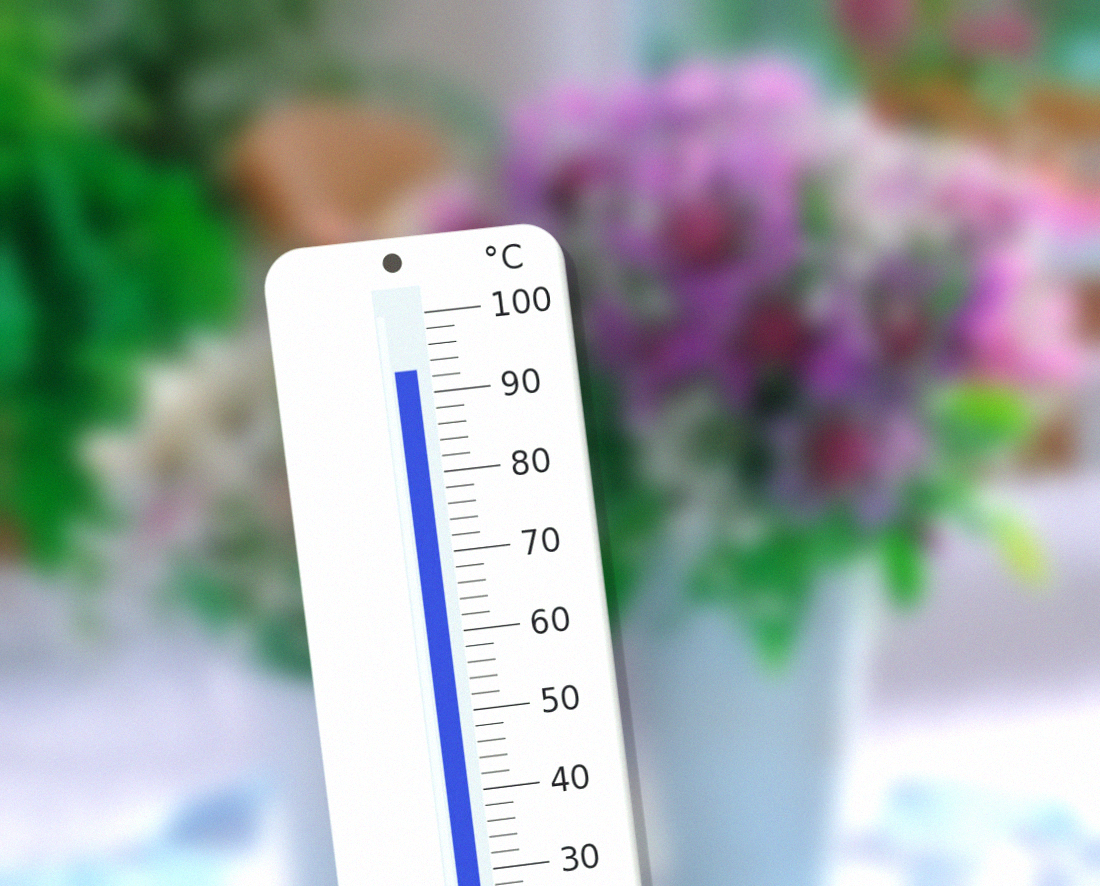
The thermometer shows 93 °C
